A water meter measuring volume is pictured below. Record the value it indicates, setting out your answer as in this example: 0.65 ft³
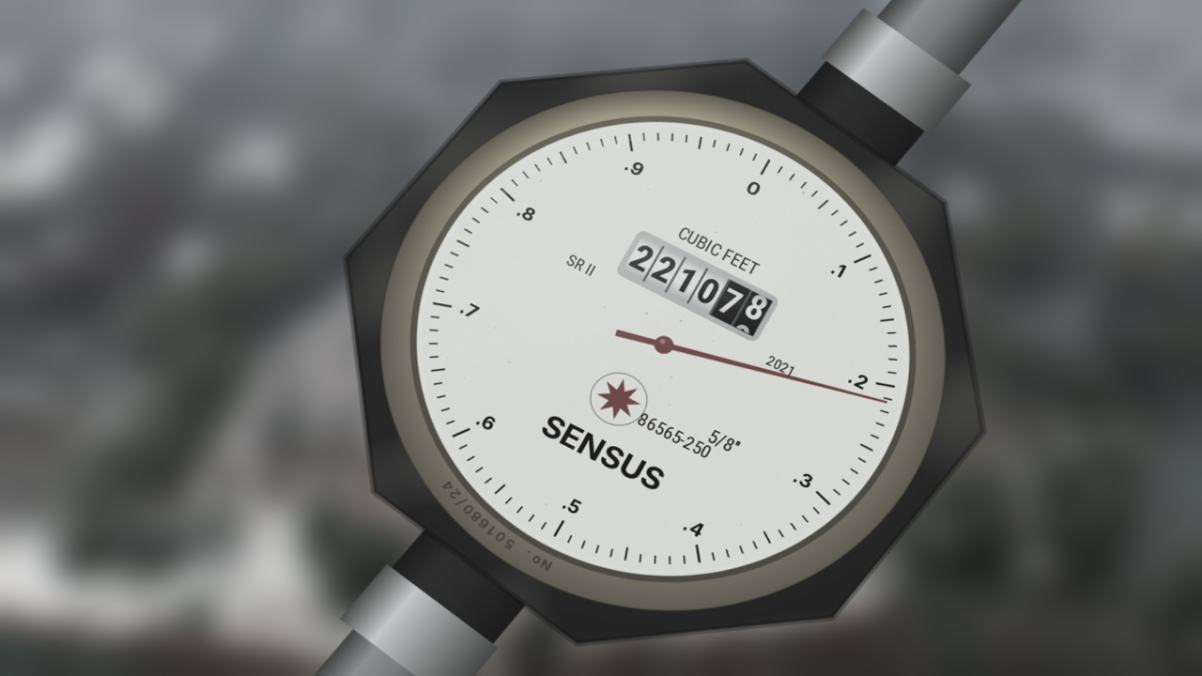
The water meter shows 221078.21 ft³
